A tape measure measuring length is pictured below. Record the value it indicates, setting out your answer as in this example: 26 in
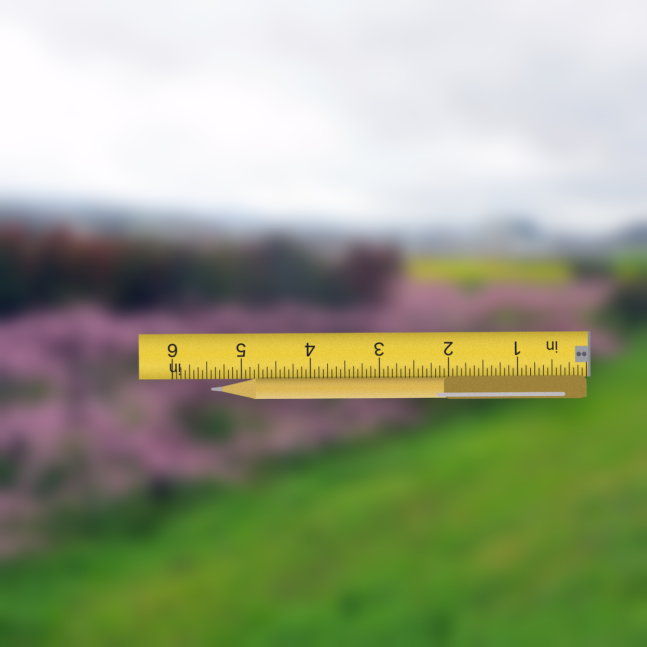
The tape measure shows 5.4375 in
